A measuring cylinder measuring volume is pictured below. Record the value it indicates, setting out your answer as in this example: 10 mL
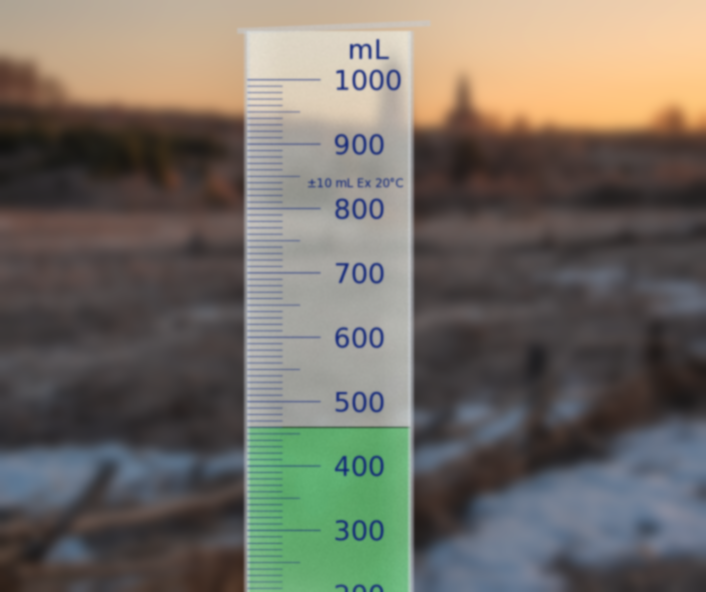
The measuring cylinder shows 460 mL
